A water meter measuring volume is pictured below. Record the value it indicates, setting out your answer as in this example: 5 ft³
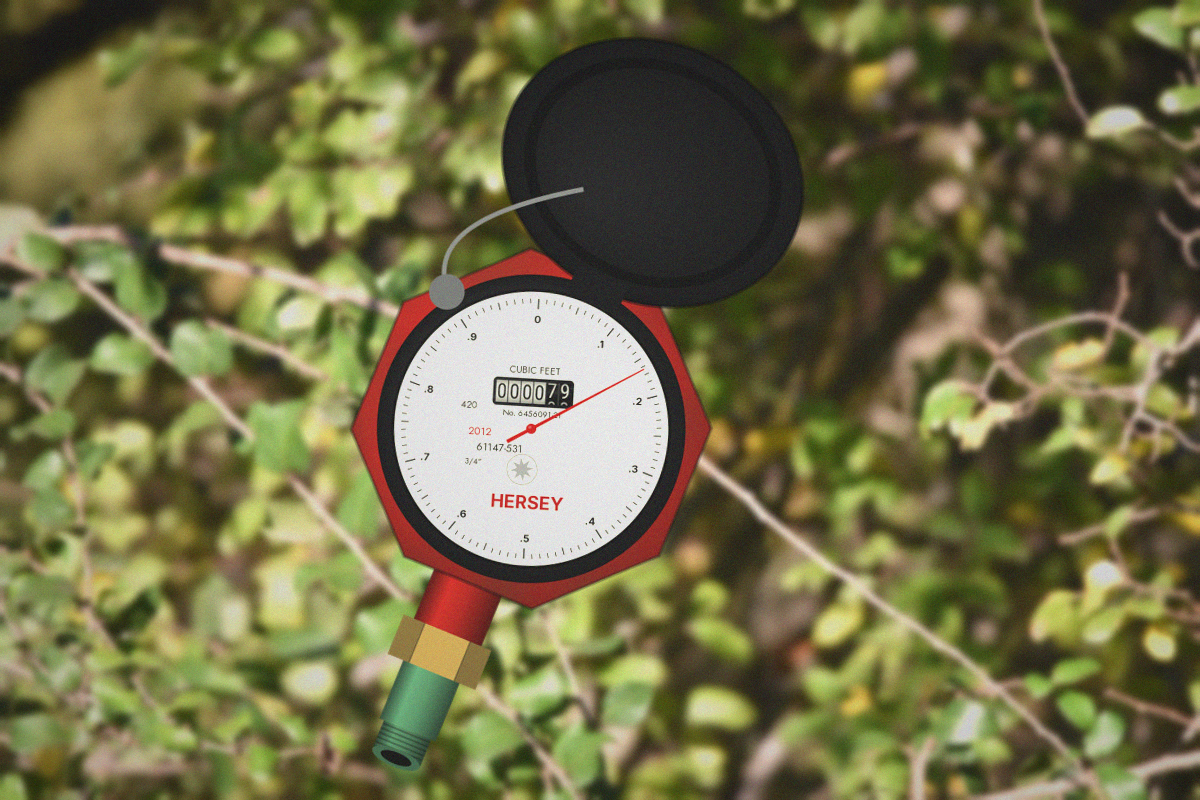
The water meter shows 79.16 ft³
